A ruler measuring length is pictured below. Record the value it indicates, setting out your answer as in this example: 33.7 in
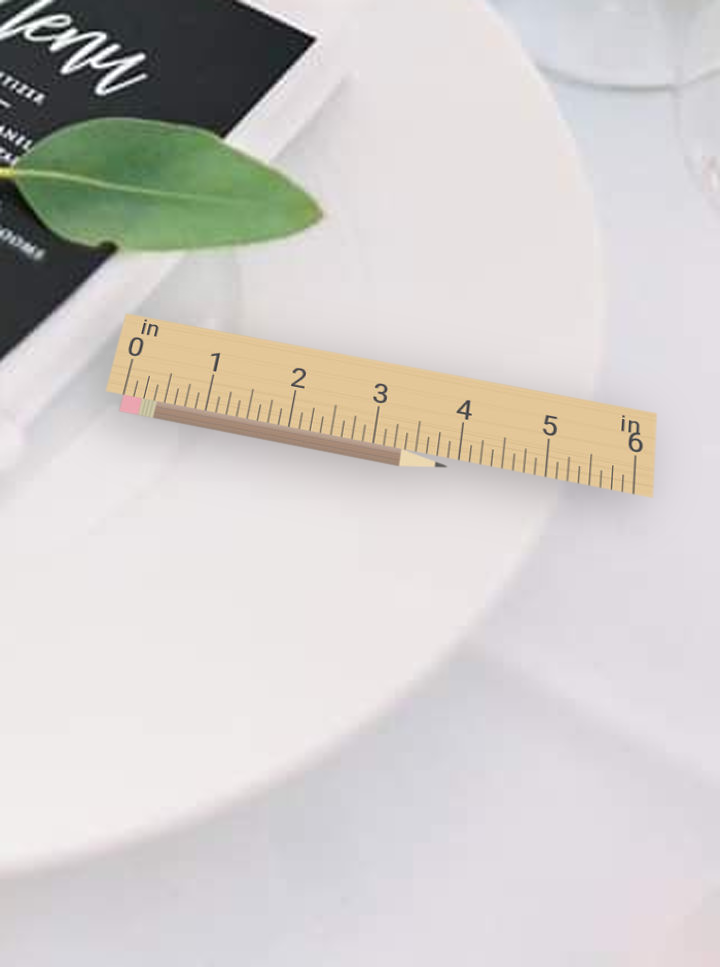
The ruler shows 3.875 in
